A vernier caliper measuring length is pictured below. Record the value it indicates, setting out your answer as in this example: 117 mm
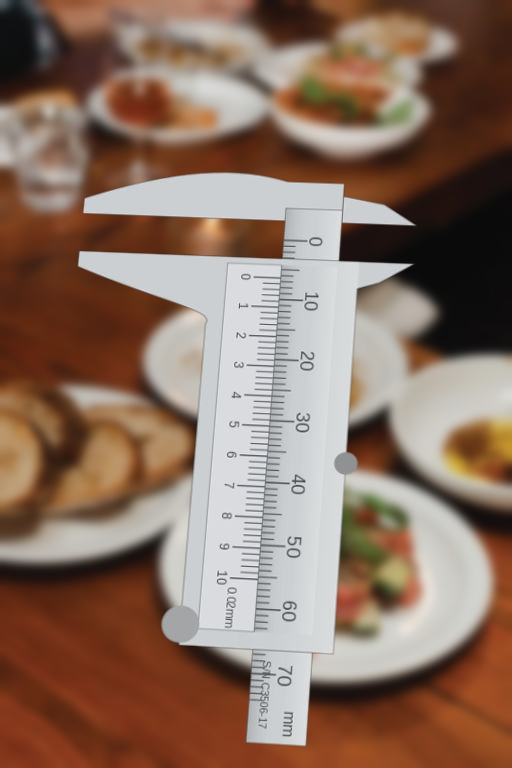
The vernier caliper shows 6.4 mm
